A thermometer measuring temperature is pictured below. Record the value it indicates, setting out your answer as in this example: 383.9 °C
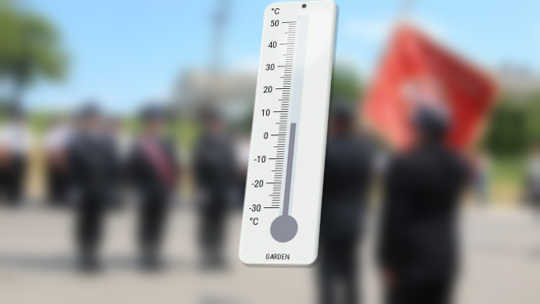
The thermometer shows 5 °C
